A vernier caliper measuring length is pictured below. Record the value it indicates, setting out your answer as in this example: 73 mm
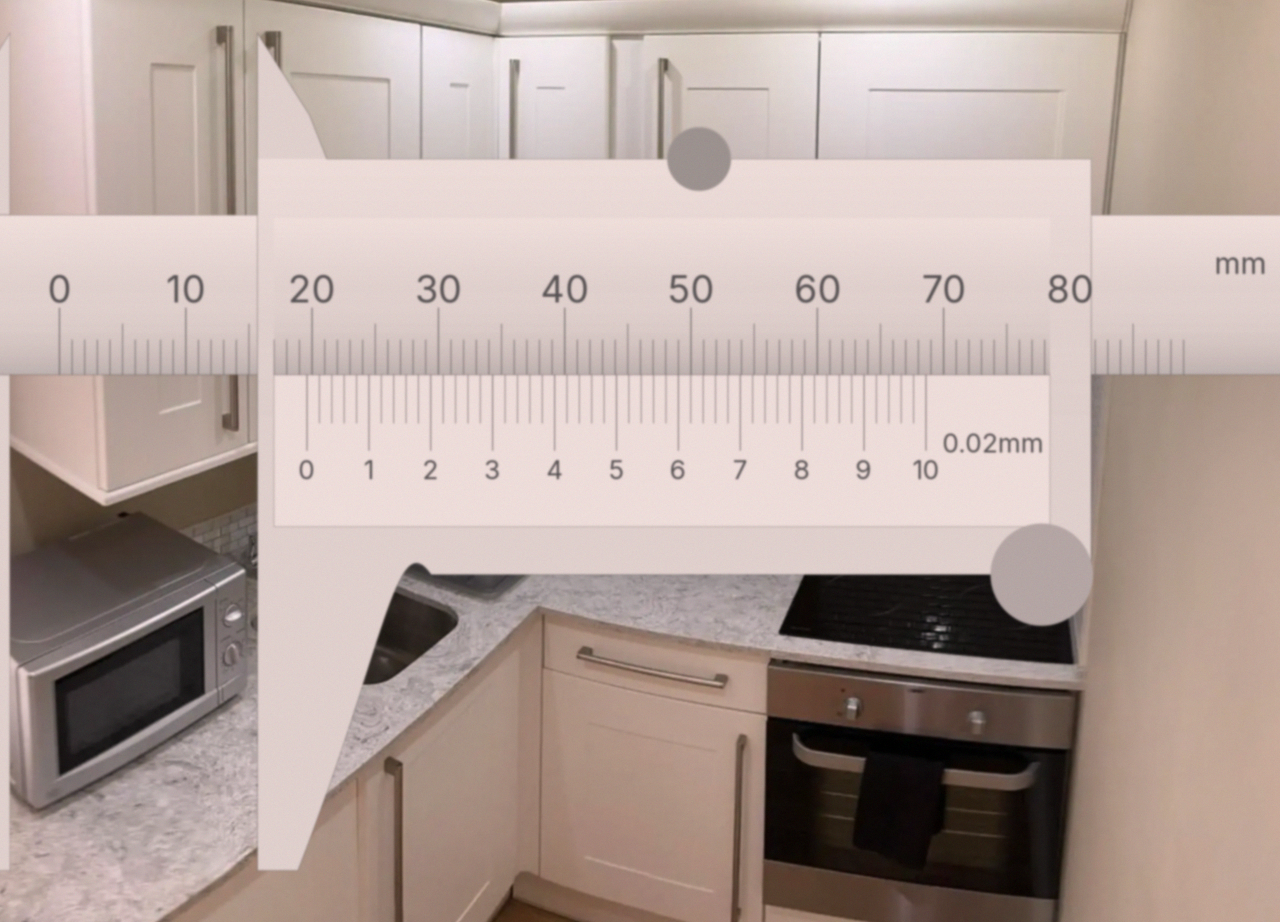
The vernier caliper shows 19.6 mm
